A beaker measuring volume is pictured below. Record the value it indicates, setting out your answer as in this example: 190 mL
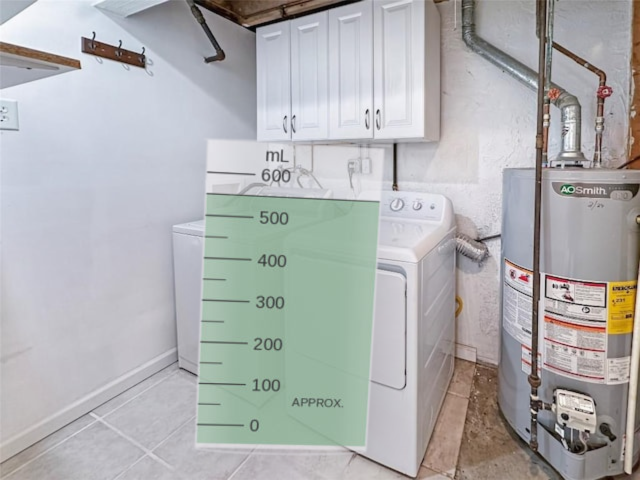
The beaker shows 550 mL
